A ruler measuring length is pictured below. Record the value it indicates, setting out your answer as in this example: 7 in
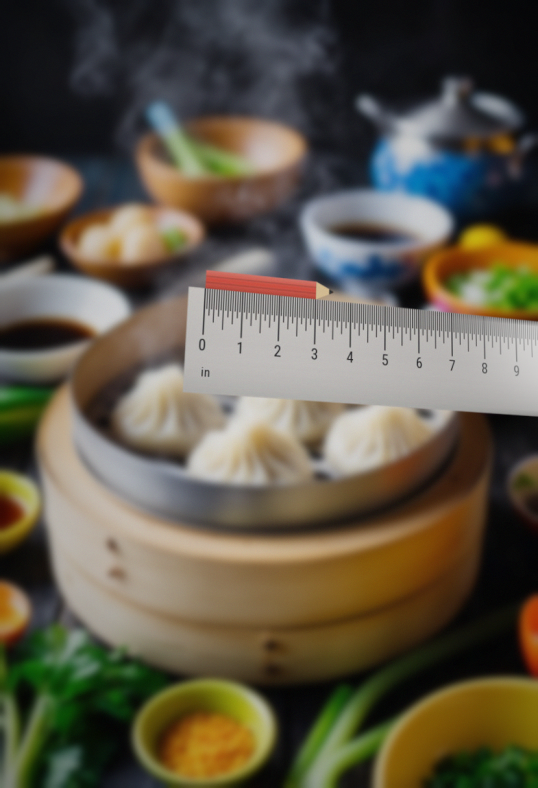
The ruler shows 3.5 in
